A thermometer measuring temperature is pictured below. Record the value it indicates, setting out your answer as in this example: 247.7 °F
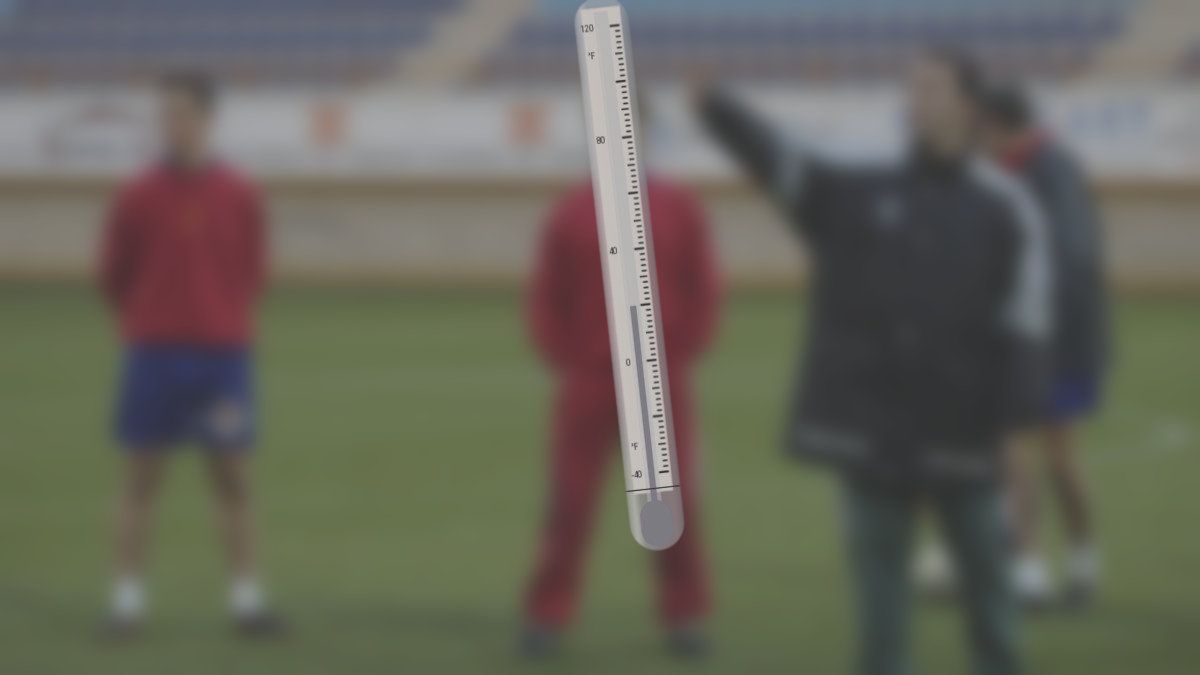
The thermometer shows 20 °F
